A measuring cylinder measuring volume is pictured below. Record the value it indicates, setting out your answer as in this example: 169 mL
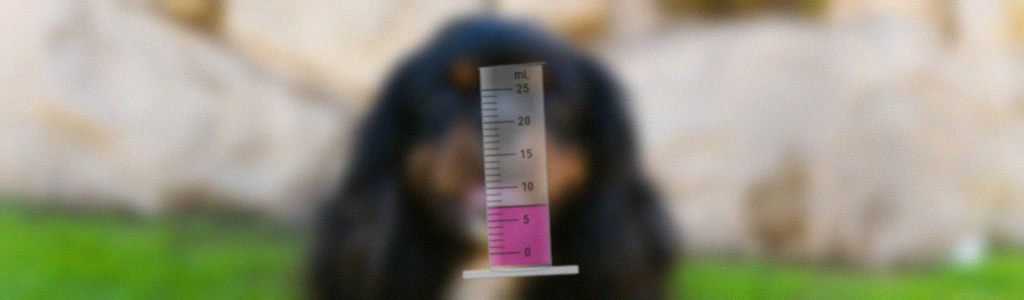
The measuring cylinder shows 7 mL
